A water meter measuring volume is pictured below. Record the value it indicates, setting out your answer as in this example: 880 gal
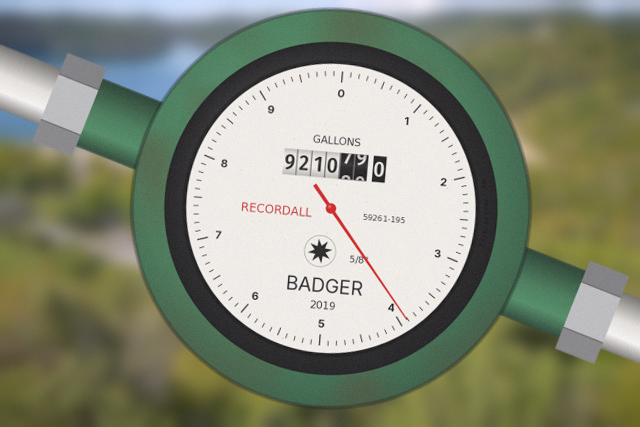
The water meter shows 9210793.9 gal
